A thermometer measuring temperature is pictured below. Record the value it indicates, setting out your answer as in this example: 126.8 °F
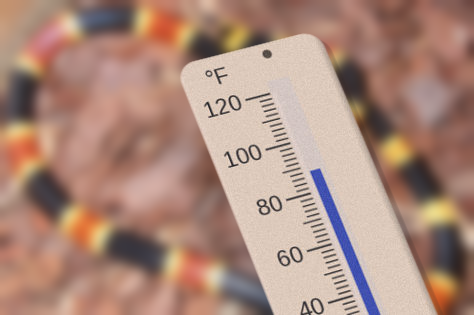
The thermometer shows 88 °F
